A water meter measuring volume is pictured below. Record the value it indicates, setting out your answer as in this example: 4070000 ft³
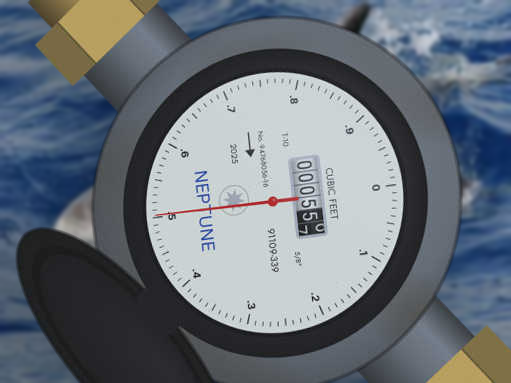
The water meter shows 556.50 ft³
